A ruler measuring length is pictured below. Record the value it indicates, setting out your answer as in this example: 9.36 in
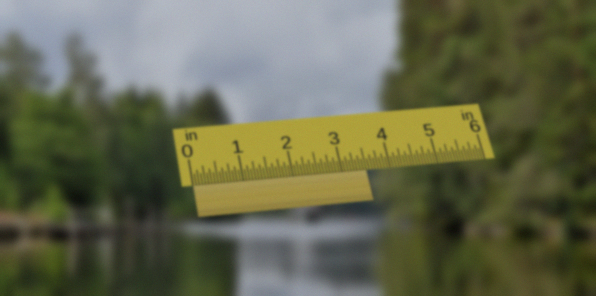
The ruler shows 3.5 in
